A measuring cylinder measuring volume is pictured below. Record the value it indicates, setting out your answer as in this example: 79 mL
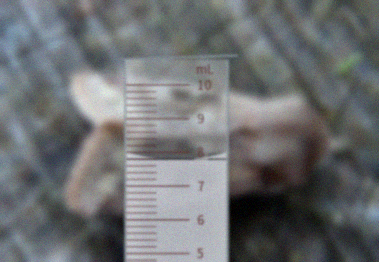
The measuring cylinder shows 7.8 mL
